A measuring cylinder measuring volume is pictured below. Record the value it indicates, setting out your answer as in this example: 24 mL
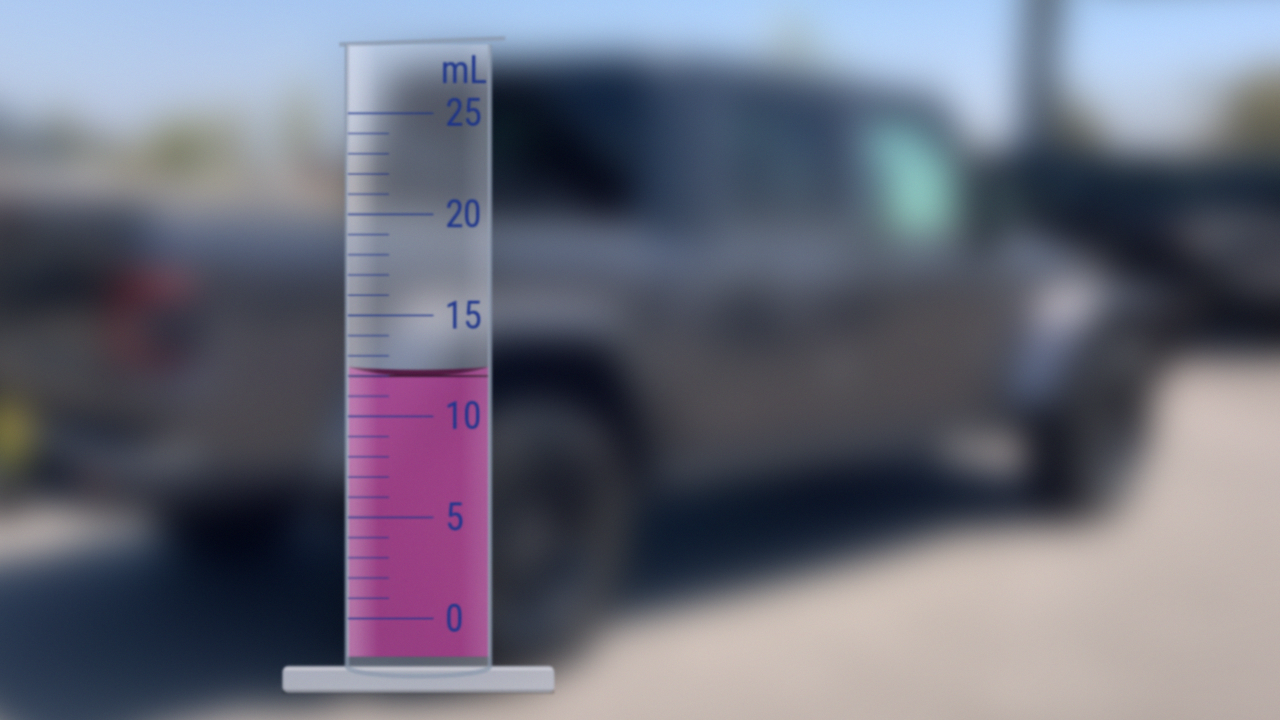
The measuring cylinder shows 12 mL
